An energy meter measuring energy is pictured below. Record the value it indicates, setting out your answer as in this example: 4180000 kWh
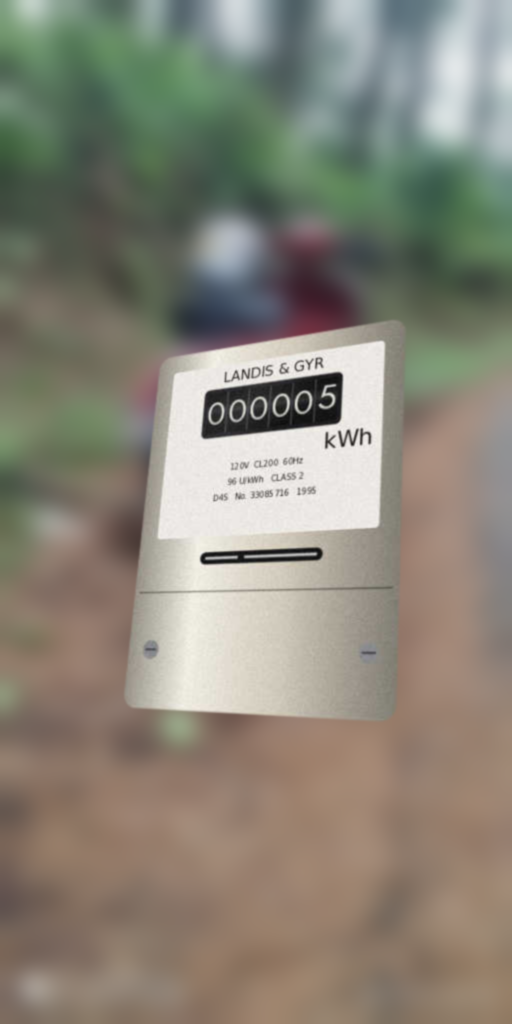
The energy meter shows 5 kWh
